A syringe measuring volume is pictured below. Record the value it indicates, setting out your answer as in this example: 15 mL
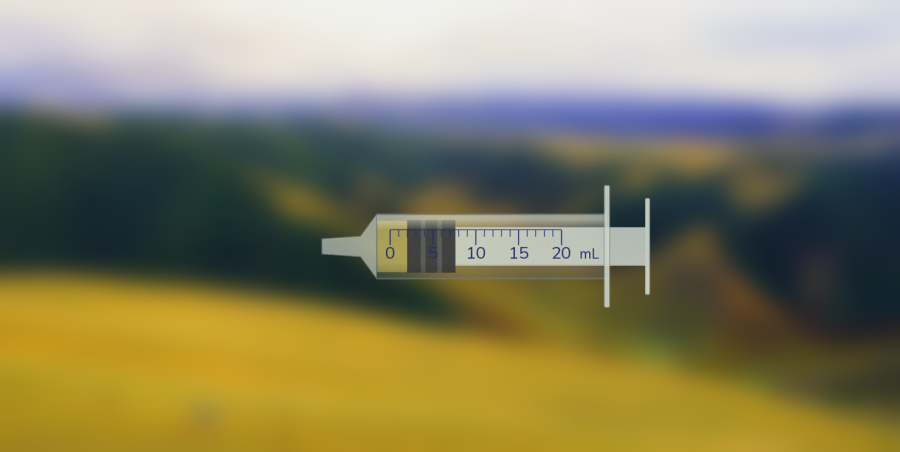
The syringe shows 2 mL
